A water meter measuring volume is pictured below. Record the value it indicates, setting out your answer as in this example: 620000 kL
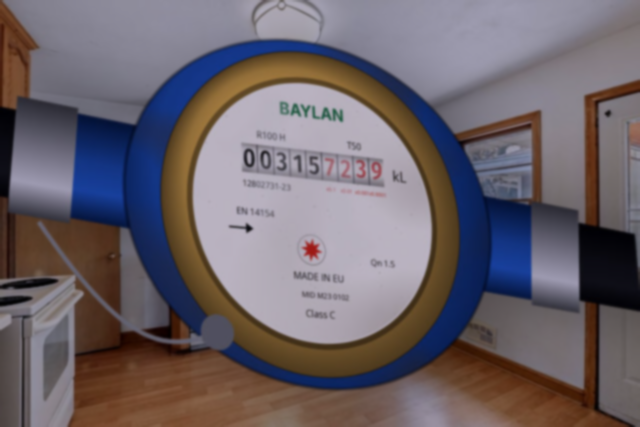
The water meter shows 315.7239 kL
